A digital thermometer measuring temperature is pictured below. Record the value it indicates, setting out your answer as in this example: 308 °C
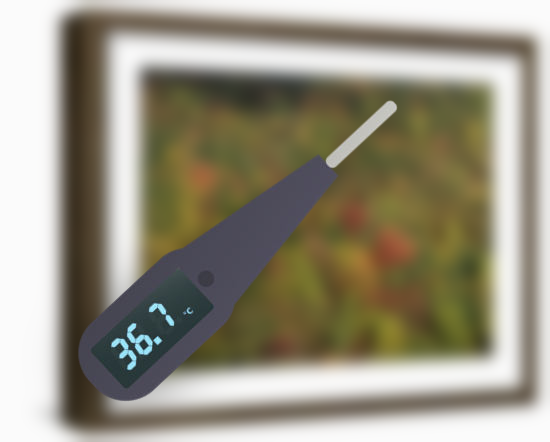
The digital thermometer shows 36.7 °C
